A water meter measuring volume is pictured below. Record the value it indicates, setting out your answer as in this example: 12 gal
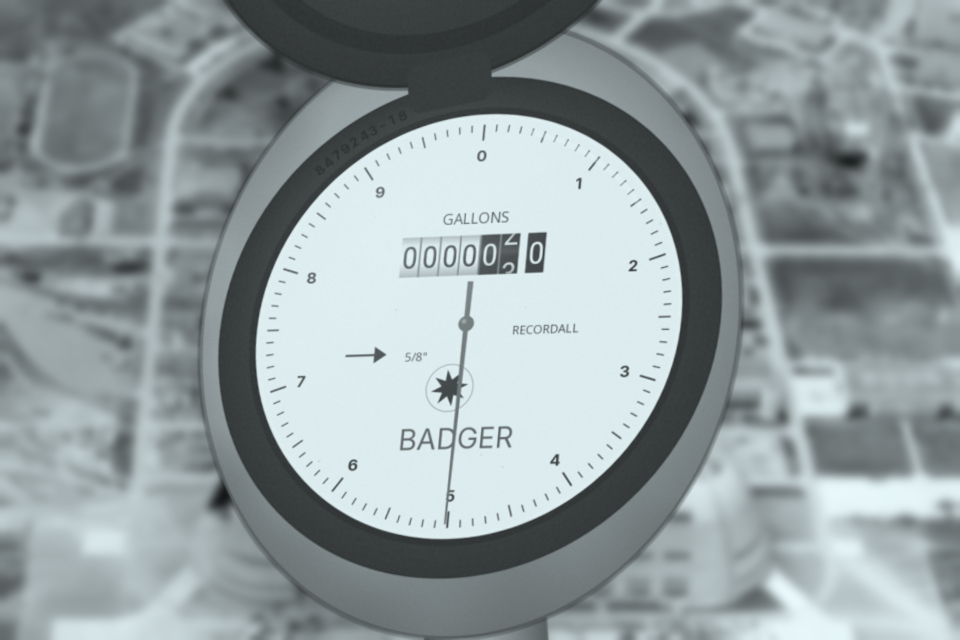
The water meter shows 25.0 gal
